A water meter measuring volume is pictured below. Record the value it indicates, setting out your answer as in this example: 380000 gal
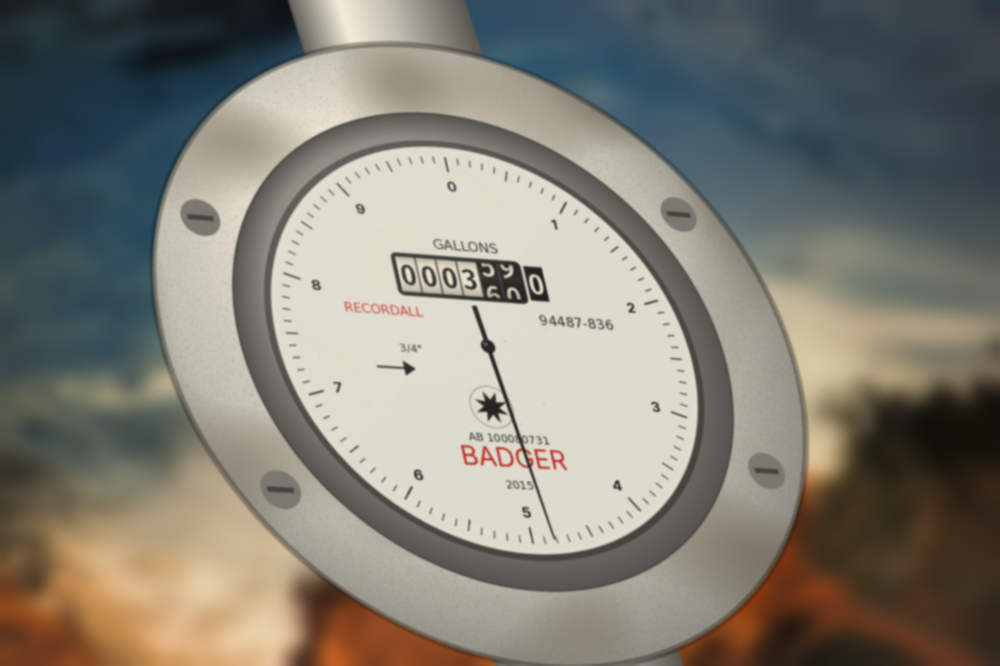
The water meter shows 3594.8 gal
